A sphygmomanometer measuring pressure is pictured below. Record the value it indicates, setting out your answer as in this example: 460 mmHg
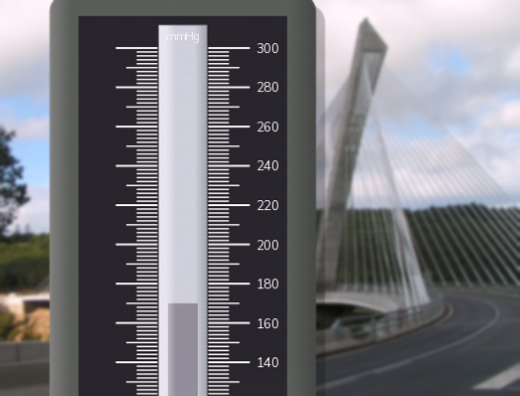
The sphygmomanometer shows 170 mmHg
